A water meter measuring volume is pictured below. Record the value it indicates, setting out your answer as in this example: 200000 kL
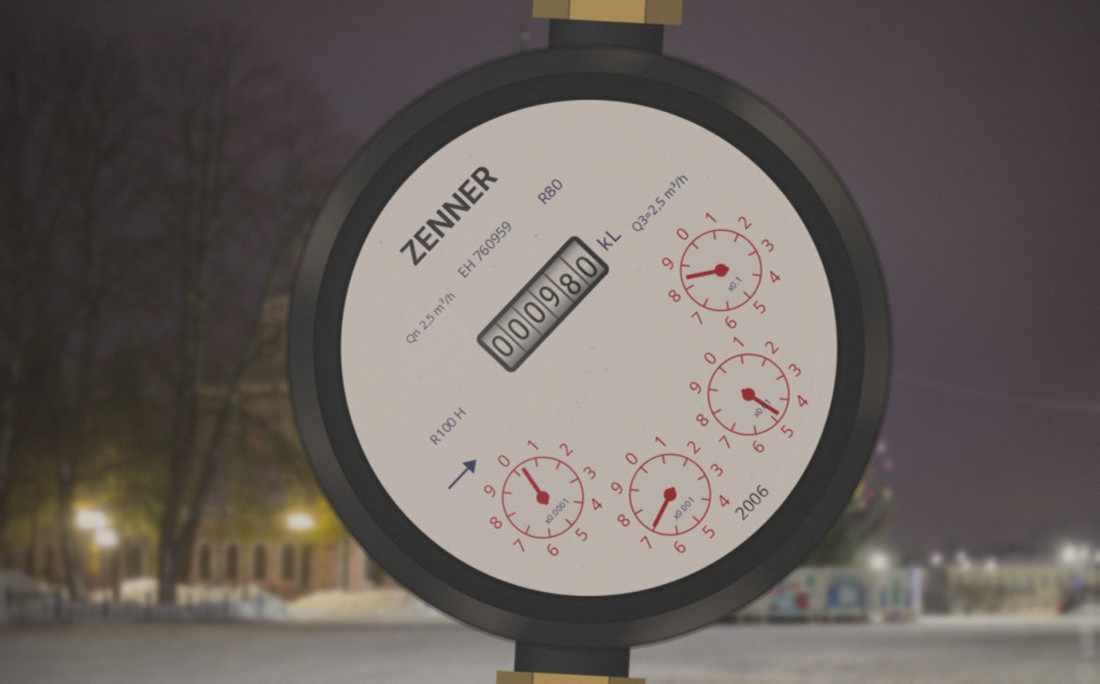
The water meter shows 979.8470 kL
